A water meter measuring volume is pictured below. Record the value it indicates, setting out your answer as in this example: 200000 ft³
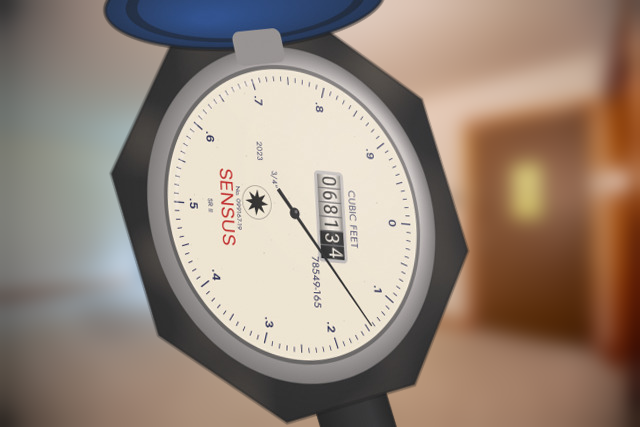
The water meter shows 68134.14 ft³
